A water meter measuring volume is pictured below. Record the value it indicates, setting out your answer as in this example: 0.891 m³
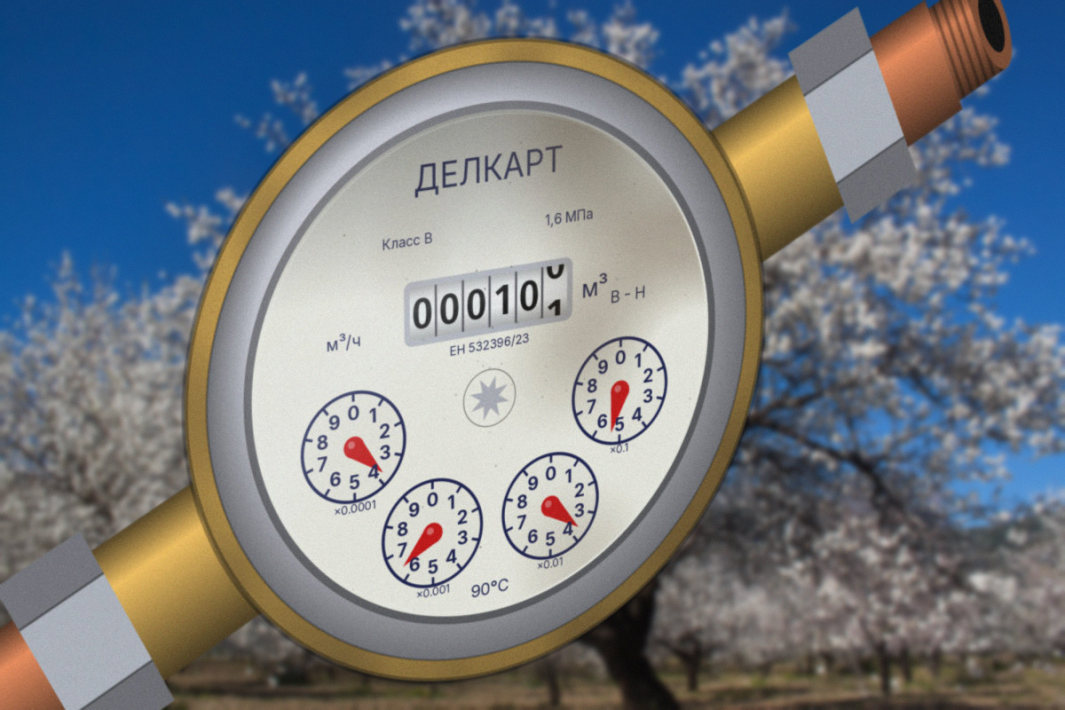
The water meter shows 100.5363 m³
